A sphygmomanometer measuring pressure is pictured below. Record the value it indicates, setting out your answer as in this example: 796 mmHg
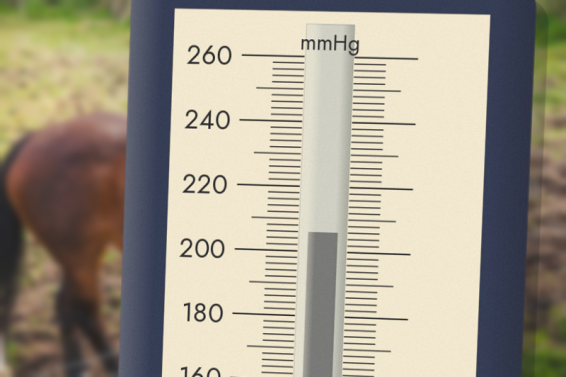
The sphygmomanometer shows 206 mmHg
